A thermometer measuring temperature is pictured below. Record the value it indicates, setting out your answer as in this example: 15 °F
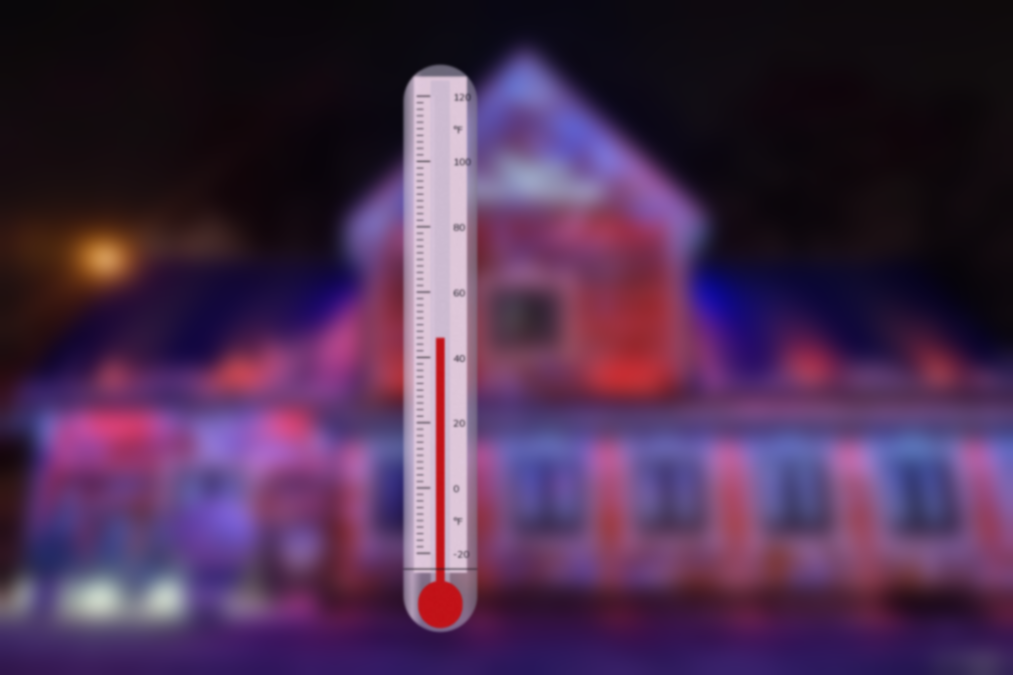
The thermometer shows 46 °F
